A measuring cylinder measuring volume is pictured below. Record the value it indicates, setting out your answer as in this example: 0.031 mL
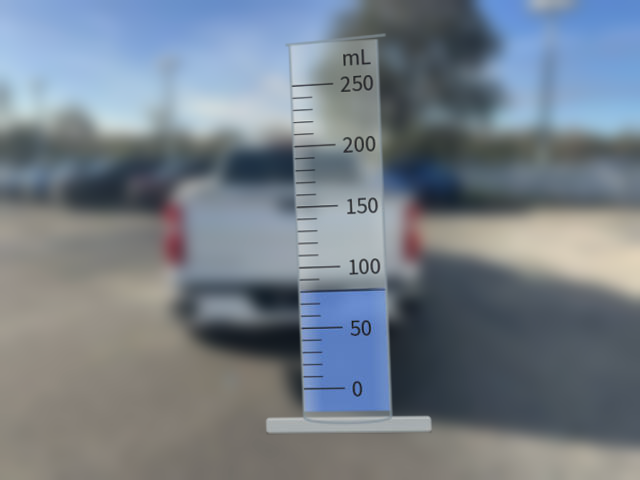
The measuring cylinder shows 80 mL
